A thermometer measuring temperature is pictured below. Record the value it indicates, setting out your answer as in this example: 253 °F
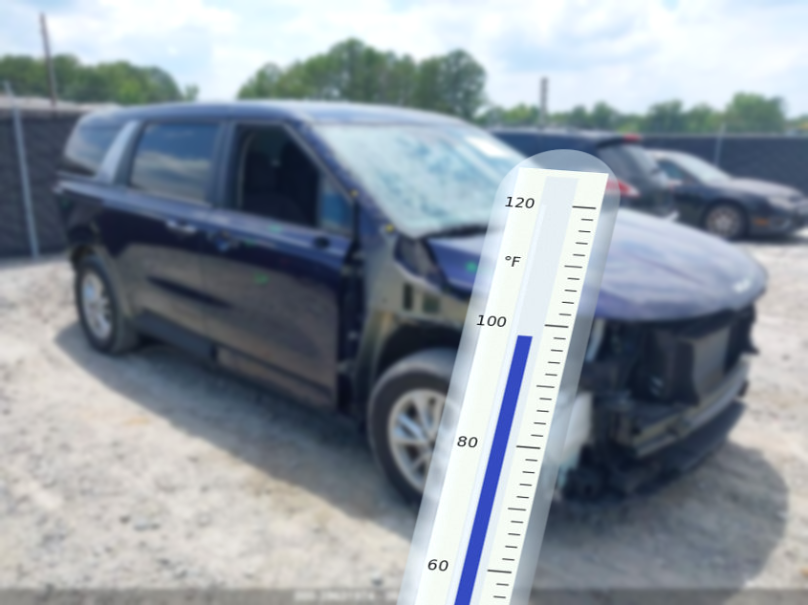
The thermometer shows 98 °F
